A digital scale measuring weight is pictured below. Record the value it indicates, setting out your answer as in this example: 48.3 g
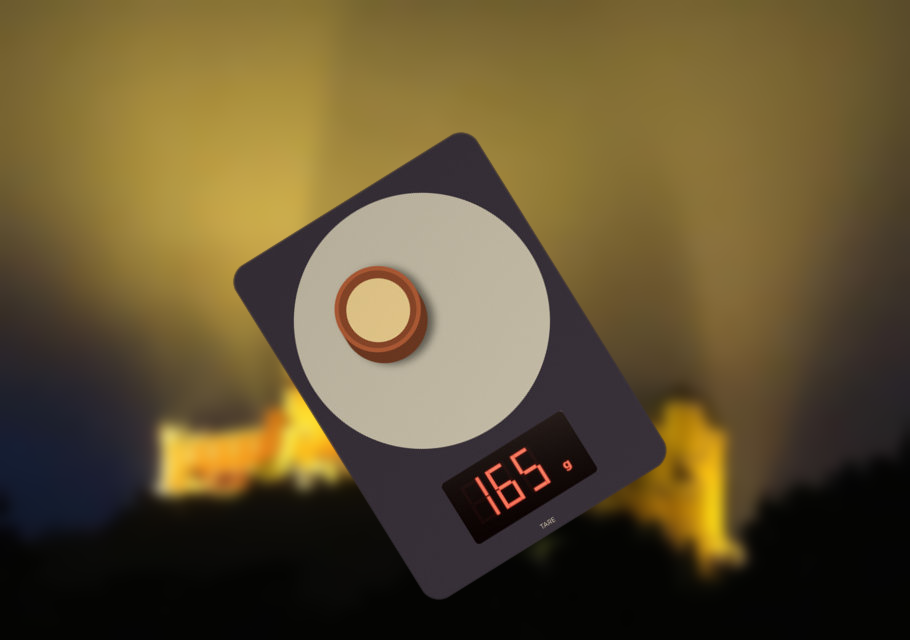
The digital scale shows 165 g
